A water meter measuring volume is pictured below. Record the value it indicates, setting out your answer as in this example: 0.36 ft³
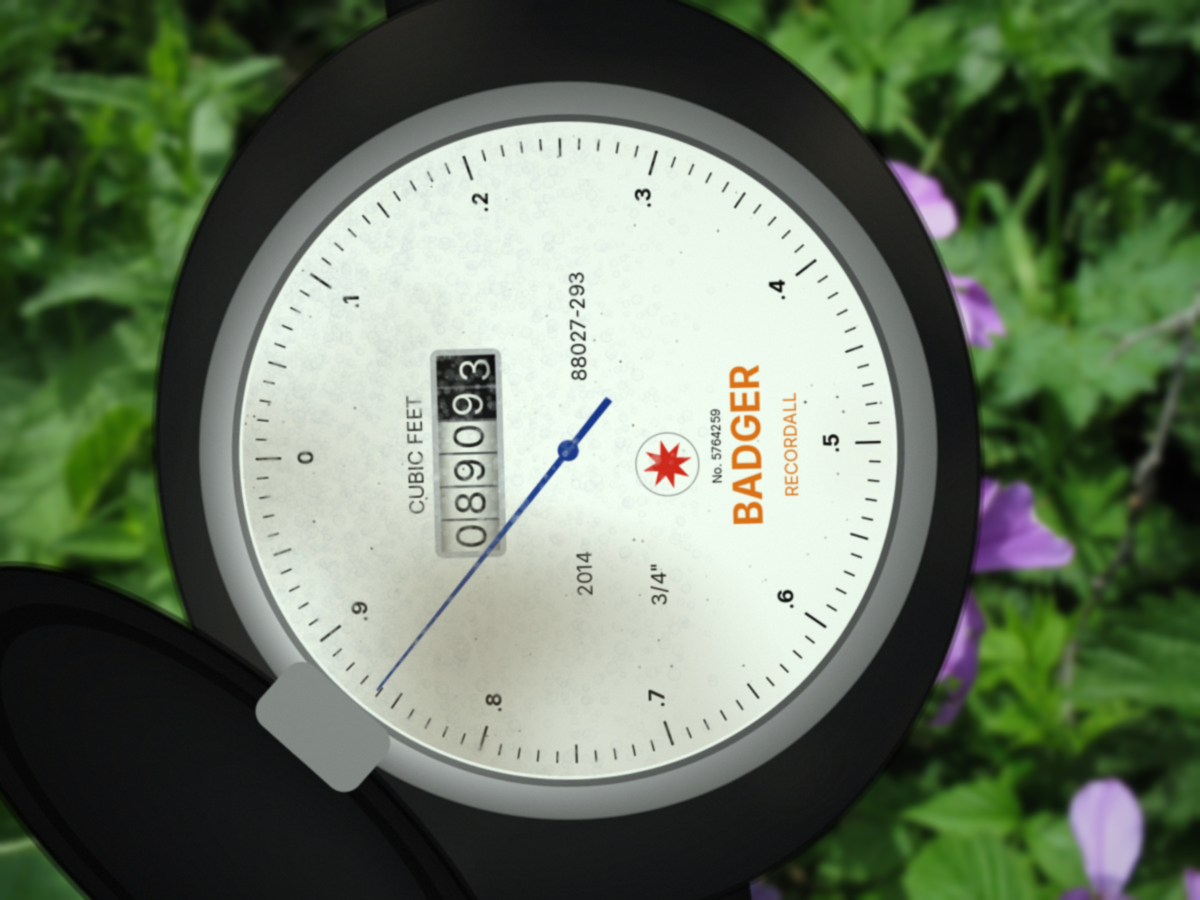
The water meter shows 89092.86 ft³
